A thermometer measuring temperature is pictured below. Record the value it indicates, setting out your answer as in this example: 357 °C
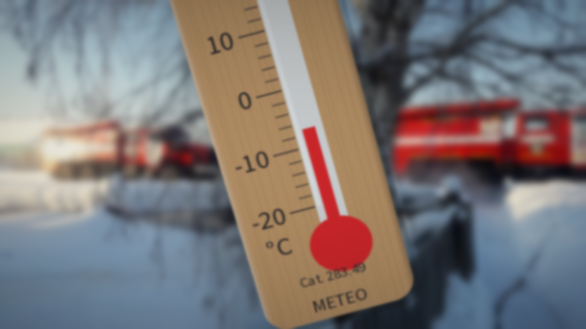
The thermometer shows -7 °C
